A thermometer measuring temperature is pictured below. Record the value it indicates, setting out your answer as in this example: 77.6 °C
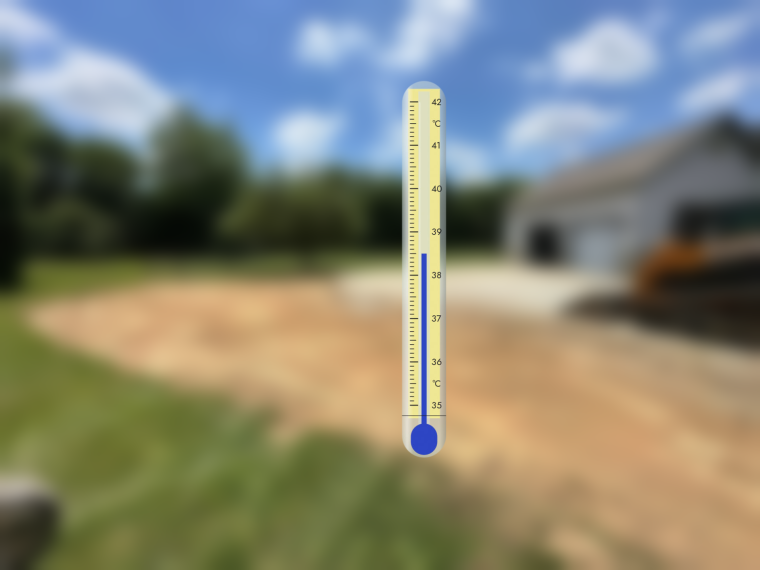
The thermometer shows 38.5 °C
